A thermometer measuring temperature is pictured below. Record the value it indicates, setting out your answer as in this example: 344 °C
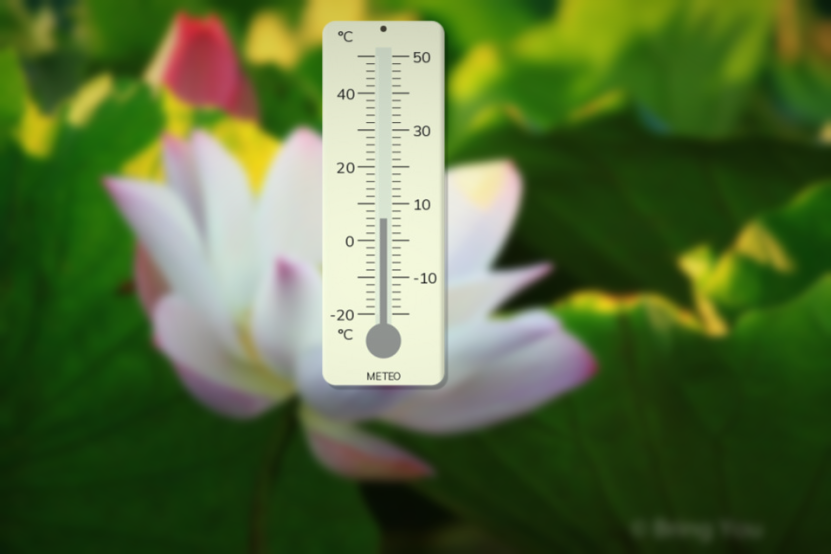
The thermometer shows 6 °C
